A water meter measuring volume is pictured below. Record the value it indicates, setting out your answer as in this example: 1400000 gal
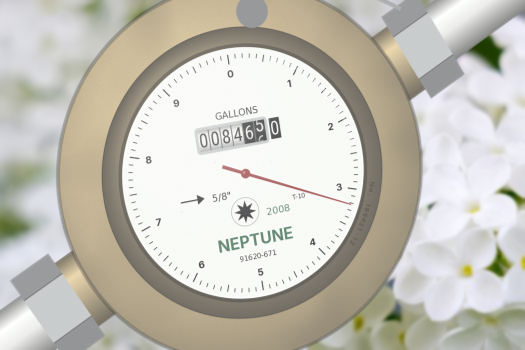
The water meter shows 84653.2 gal
